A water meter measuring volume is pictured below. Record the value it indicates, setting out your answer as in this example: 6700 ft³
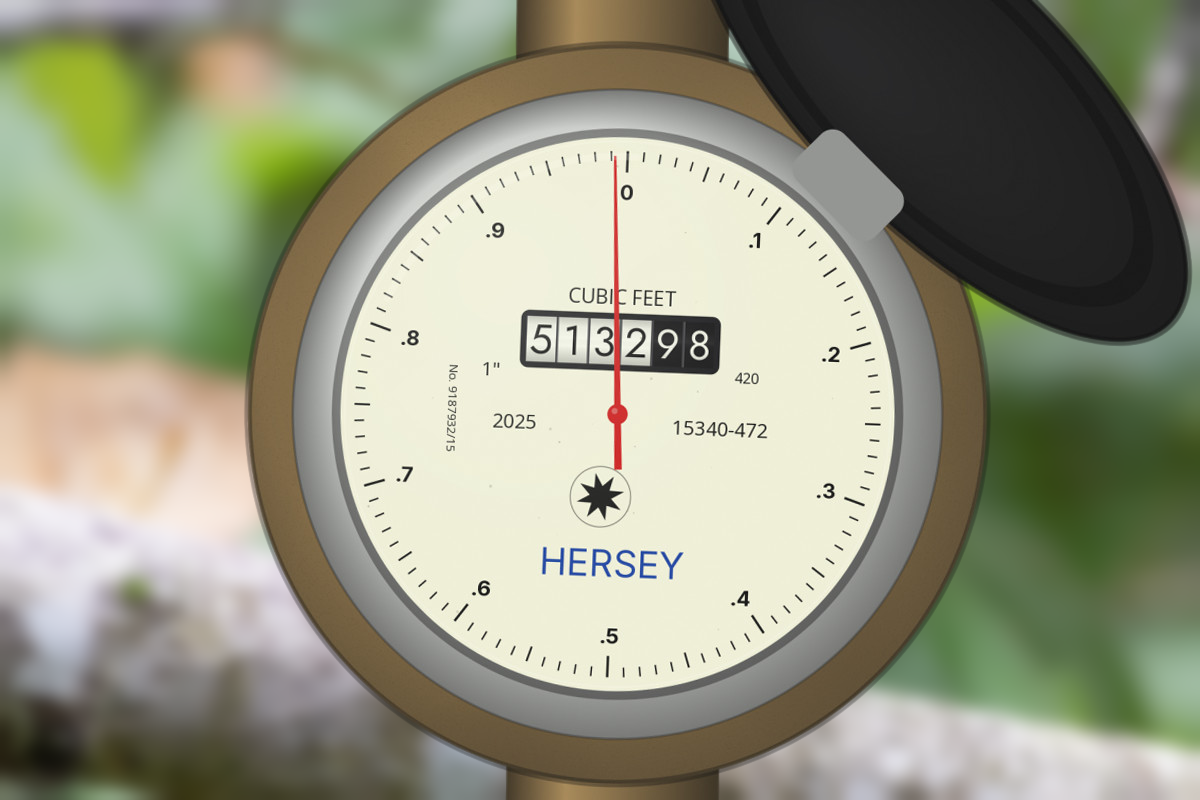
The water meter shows 513297.99 ft³
